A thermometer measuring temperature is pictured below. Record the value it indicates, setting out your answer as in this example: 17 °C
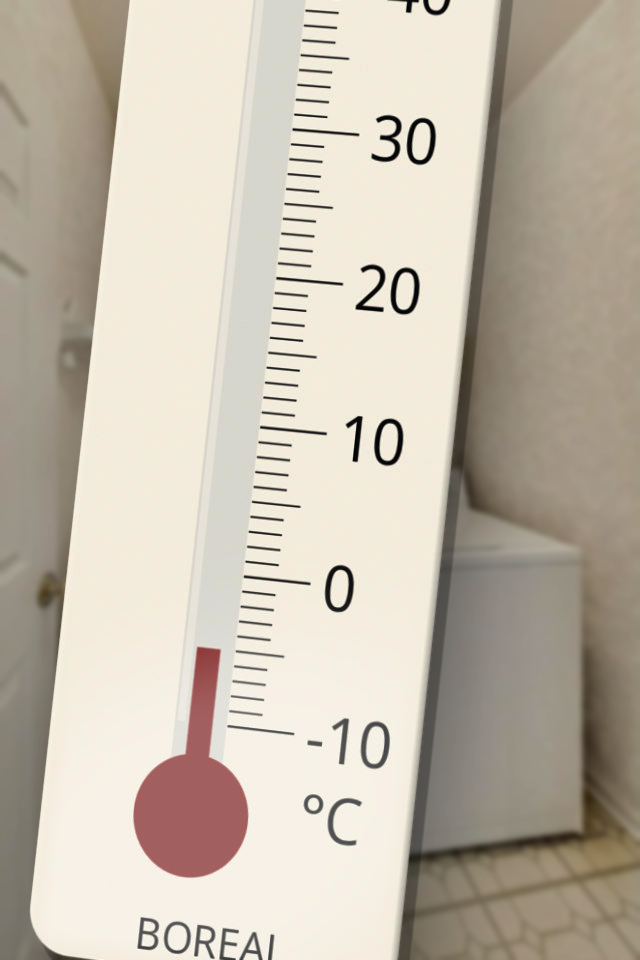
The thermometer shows -5 °C
